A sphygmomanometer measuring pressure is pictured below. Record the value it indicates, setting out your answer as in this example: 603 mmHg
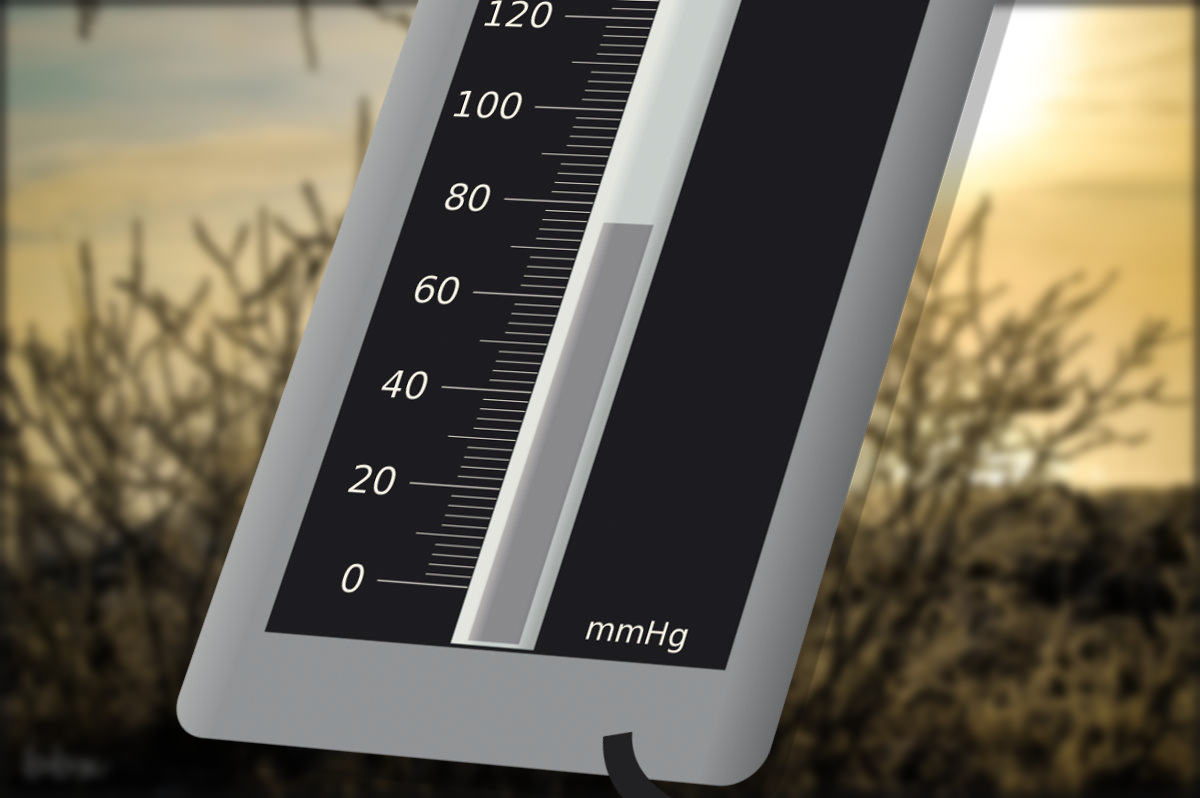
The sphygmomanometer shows 76 mmHg
